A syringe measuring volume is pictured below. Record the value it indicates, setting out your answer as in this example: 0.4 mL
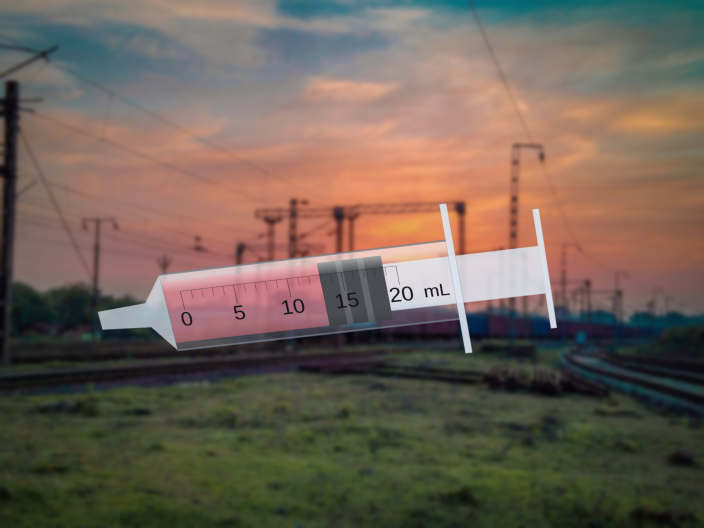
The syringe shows 13 mL
